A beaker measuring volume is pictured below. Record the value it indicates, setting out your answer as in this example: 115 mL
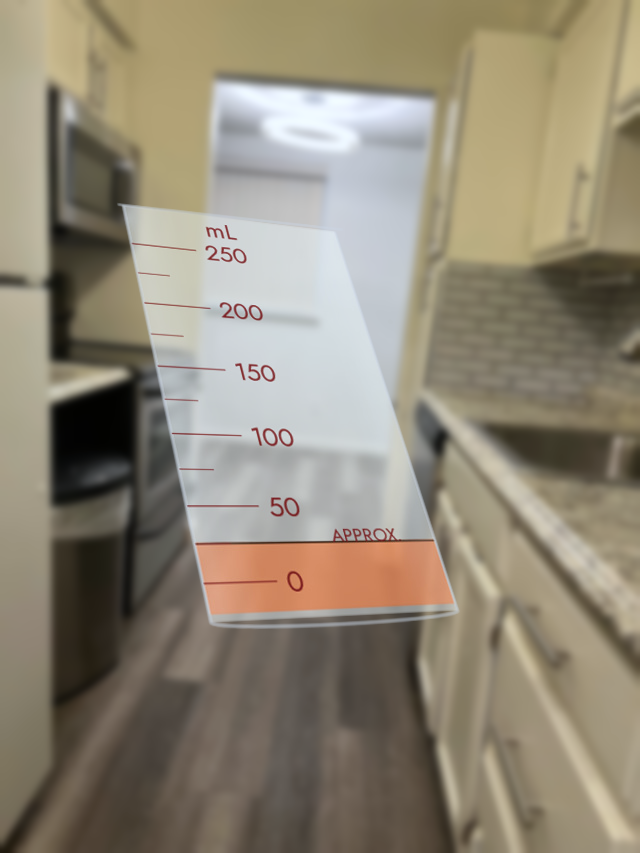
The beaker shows 25 mL
